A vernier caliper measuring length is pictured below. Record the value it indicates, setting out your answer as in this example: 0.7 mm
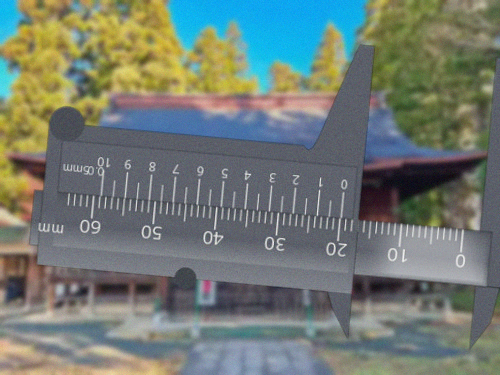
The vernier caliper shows 19.8 mm
